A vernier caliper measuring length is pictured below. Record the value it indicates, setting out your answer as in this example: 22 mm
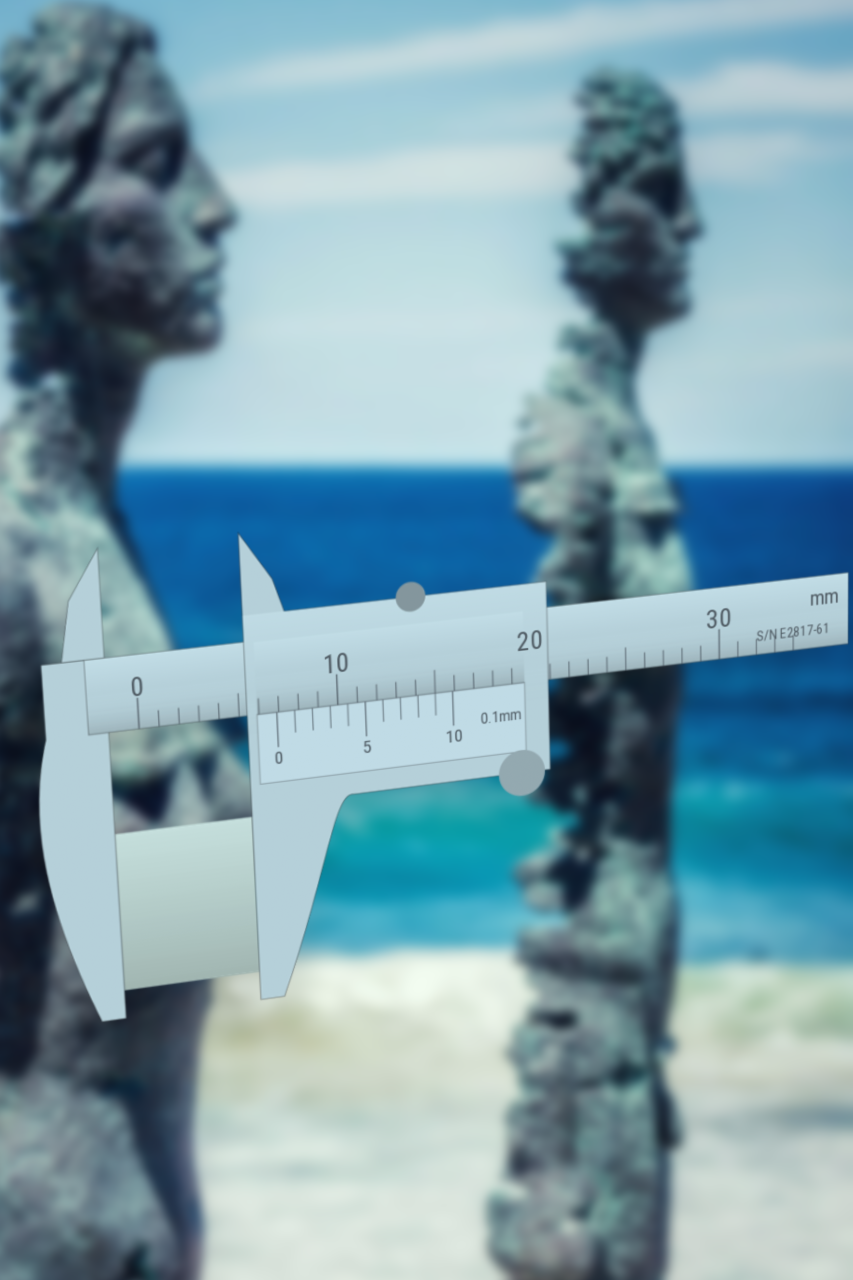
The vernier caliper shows 6.9 mm
